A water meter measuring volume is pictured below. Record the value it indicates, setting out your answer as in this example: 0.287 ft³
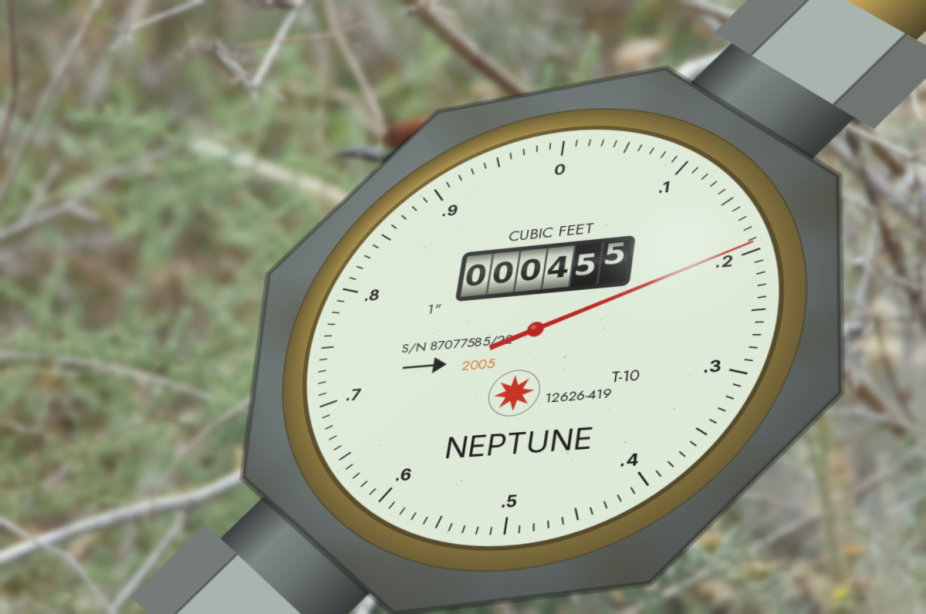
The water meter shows 455.19 ft³
